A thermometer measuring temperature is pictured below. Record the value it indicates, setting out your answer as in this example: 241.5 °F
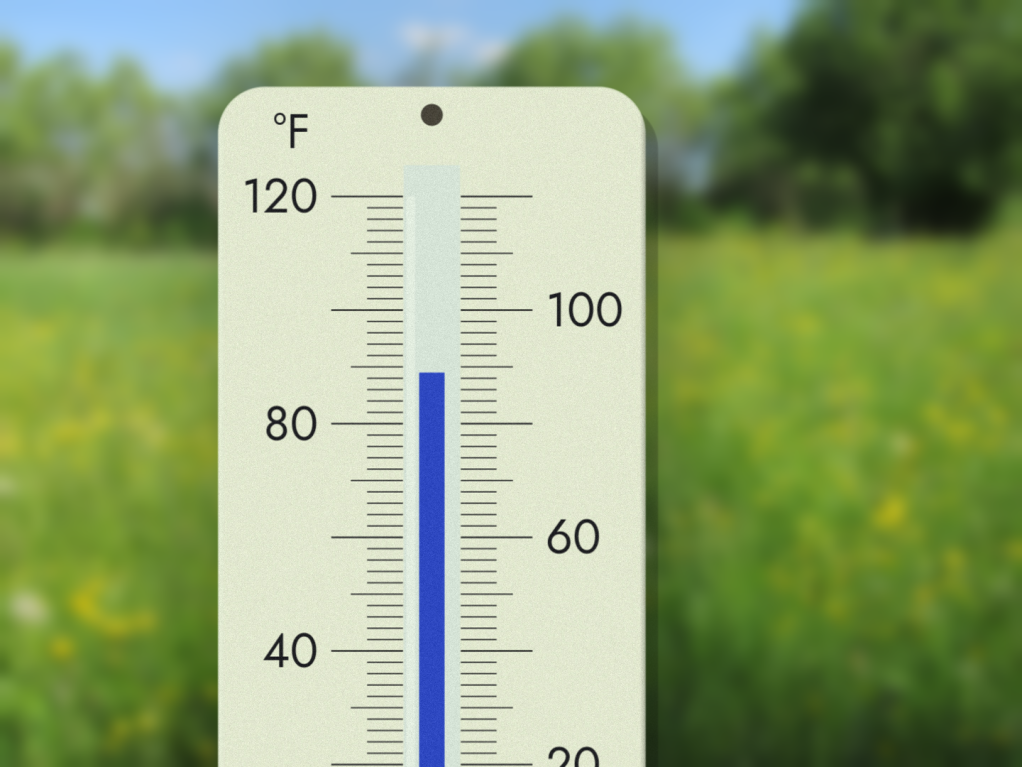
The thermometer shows 89 °F
